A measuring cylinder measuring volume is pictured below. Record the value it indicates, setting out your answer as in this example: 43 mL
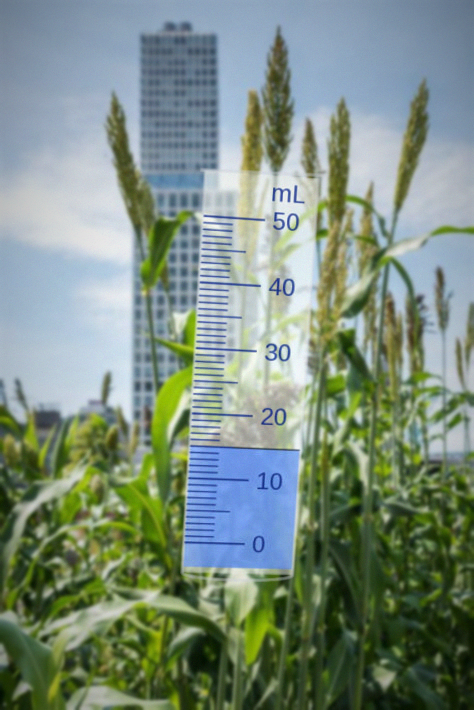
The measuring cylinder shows 15 mL
